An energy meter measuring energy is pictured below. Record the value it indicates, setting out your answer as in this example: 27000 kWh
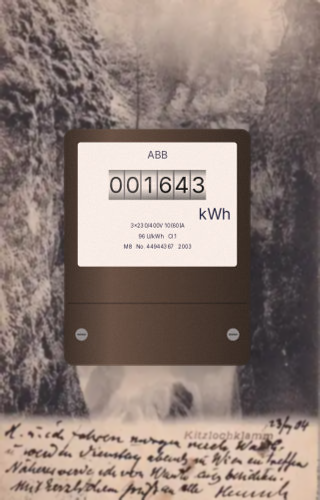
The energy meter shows 1643 kWh
